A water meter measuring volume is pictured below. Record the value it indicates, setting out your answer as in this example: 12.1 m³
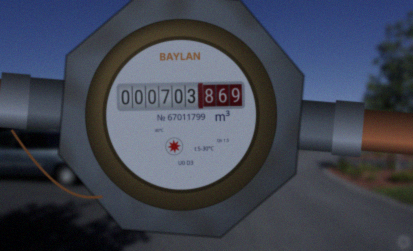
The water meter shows 703.869 m³
